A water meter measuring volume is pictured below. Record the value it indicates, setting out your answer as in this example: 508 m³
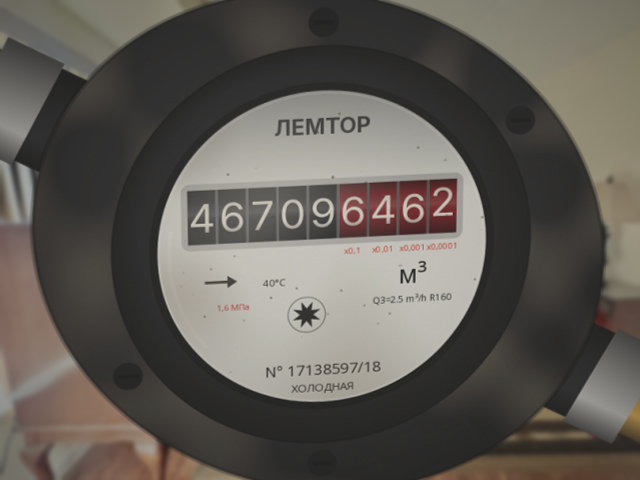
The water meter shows 46709.6462 m³
